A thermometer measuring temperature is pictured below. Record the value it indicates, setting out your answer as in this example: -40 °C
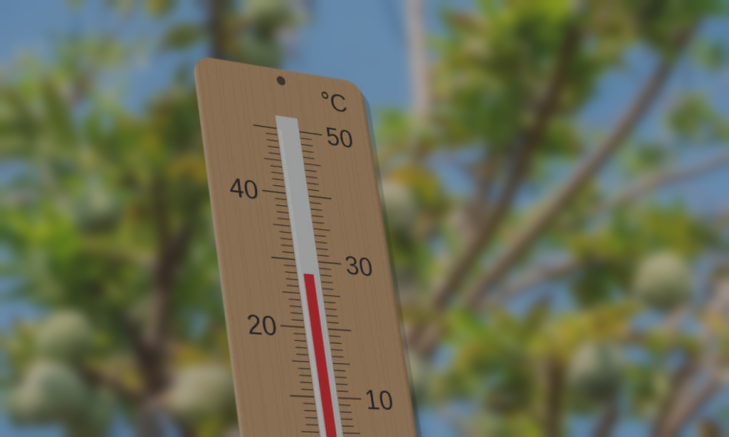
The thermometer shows 28 °C
